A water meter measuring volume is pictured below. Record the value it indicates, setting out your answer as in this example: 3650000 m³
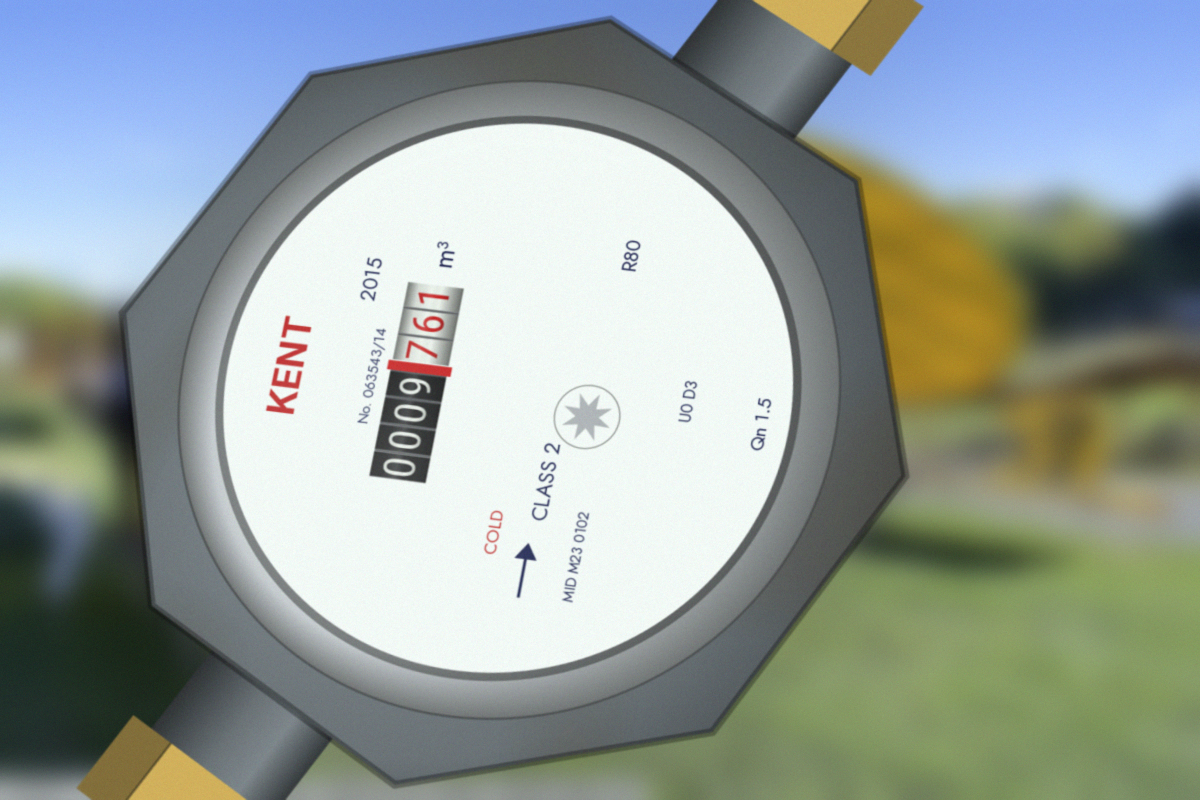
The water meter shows 9.761 m³
